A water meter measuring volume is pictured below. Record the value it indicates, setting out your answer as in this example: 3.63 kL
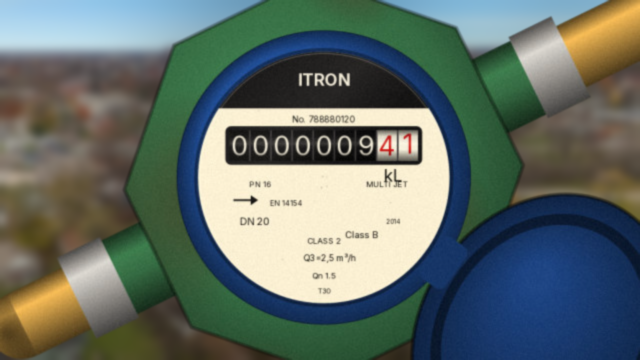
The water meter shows 9.41 kL
